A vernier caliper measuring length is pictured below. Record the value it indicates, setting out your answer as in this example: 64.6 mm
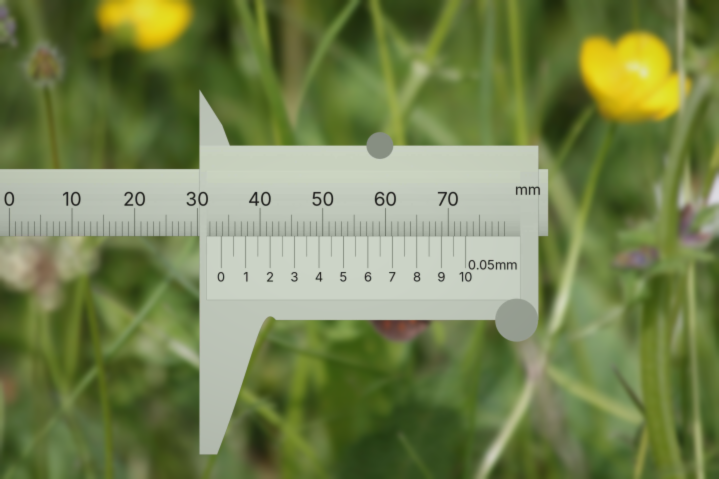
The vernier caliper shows 33.8 mm
